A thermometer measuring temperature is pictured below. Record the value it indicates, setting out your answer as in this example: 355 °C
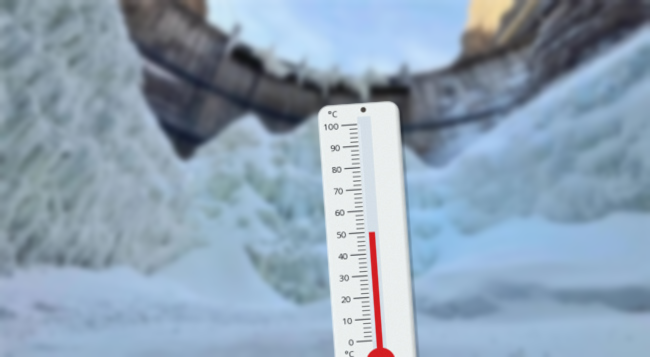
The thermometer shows 50 °C
